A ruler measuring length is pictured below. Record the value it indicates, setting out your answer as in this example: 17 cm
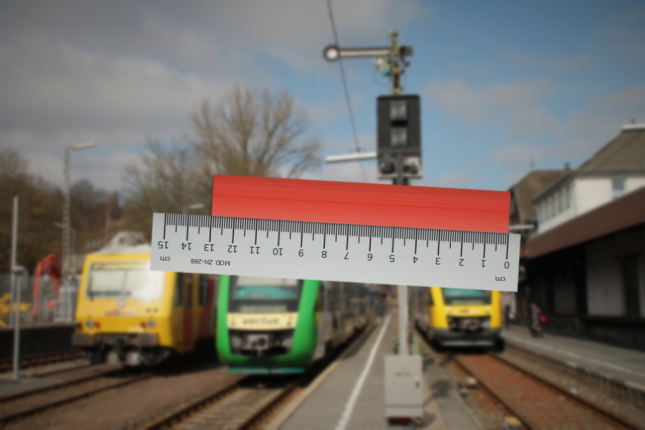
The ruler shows 13 cm
